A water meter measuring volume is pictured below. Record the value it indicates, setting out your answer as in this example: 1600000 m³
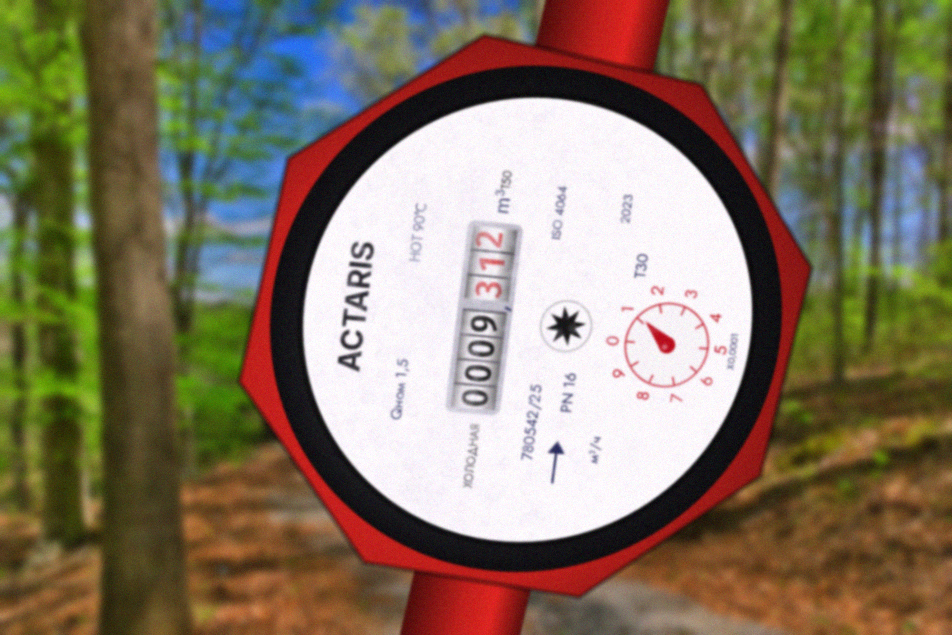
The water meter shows 9.3121 m³
